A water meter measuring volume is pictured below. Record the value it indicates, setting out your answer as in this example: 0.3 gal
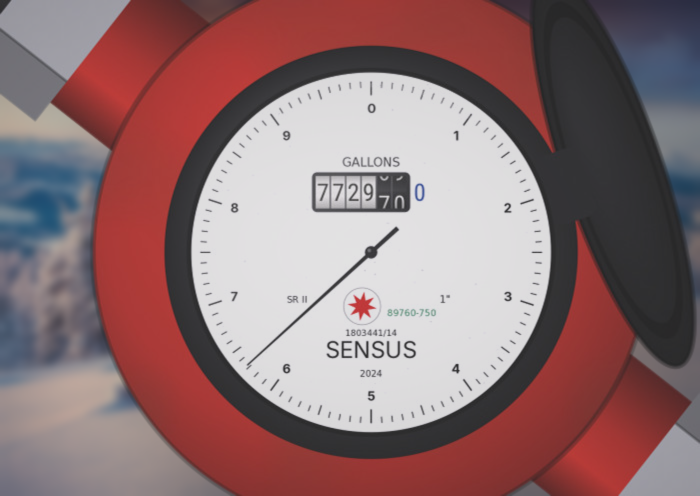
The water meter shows 7729696.3 gal
